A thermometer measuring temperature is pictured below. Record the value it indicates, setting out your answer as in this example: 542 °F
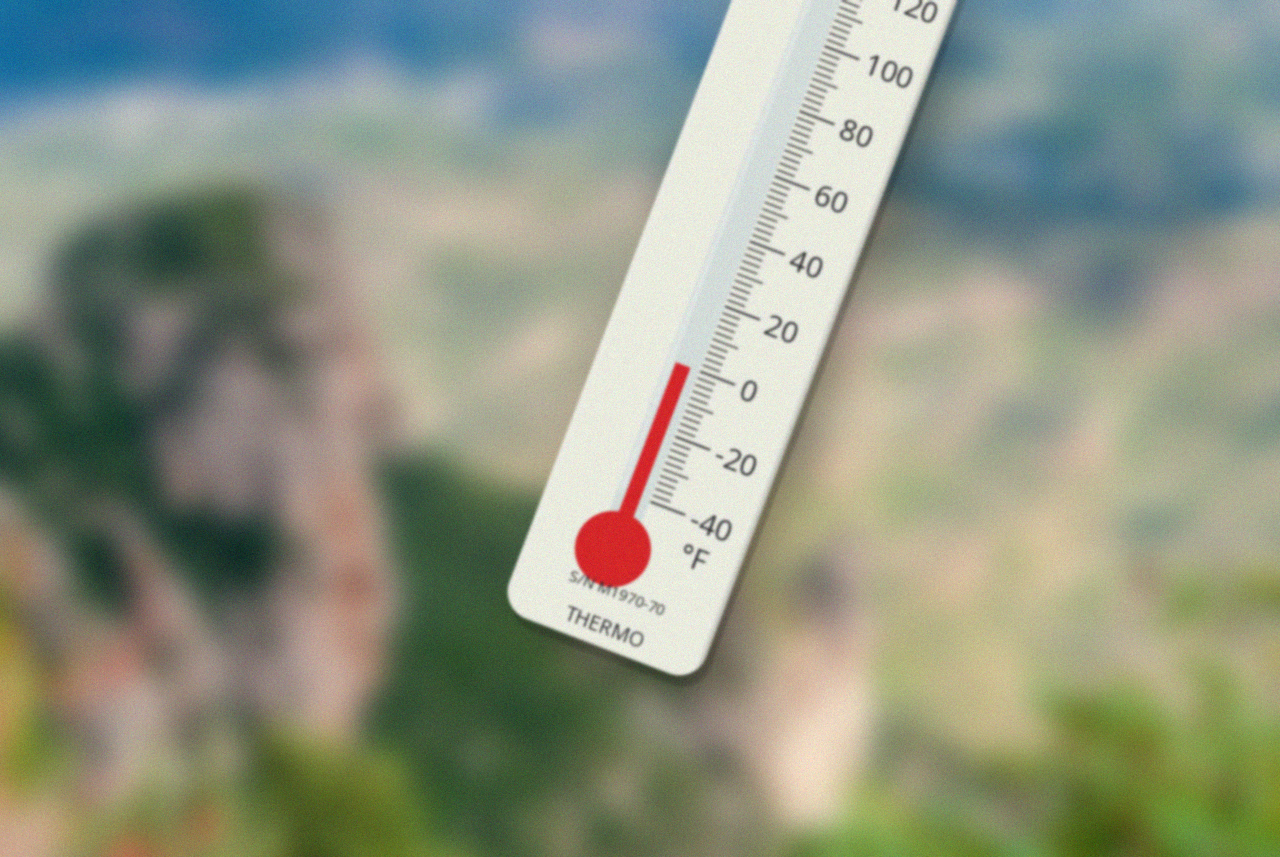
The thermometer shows 0 °F
